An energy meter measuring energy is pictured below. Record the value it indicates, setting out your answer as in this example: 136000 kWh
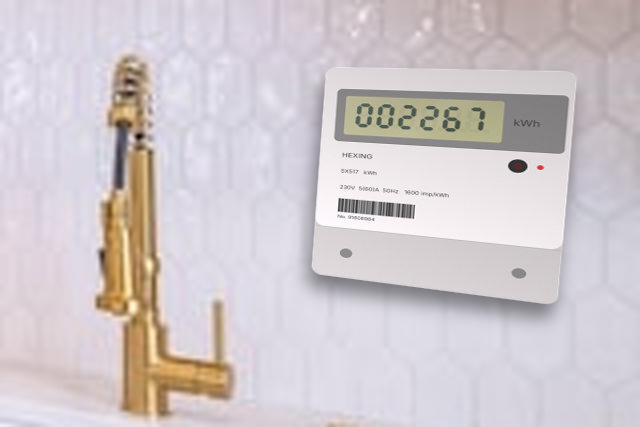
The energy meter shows 2267 kWh
